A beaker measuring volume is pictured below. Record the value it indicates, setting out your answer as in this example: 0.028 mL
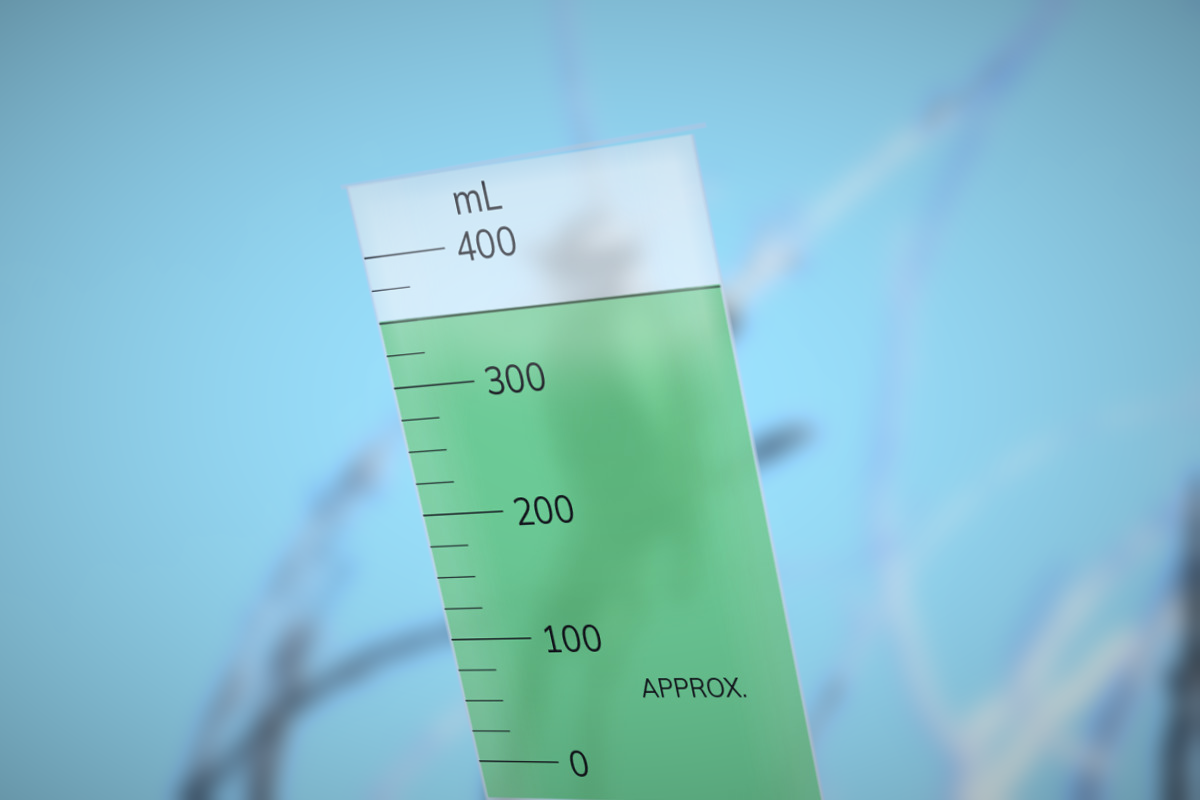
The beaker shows 350 mL
